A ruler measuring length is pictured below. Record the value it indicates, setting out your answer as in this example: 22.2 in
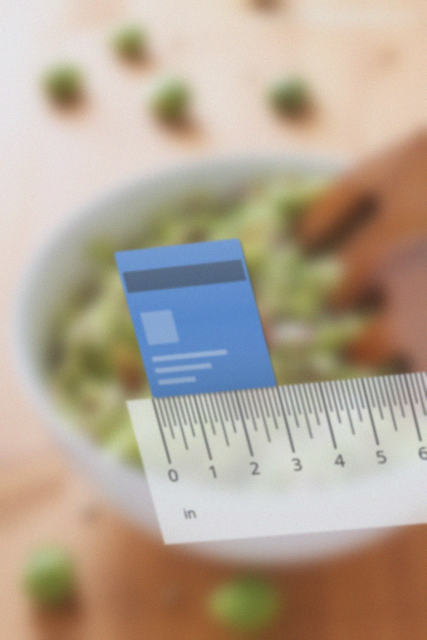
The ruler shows 3 in
